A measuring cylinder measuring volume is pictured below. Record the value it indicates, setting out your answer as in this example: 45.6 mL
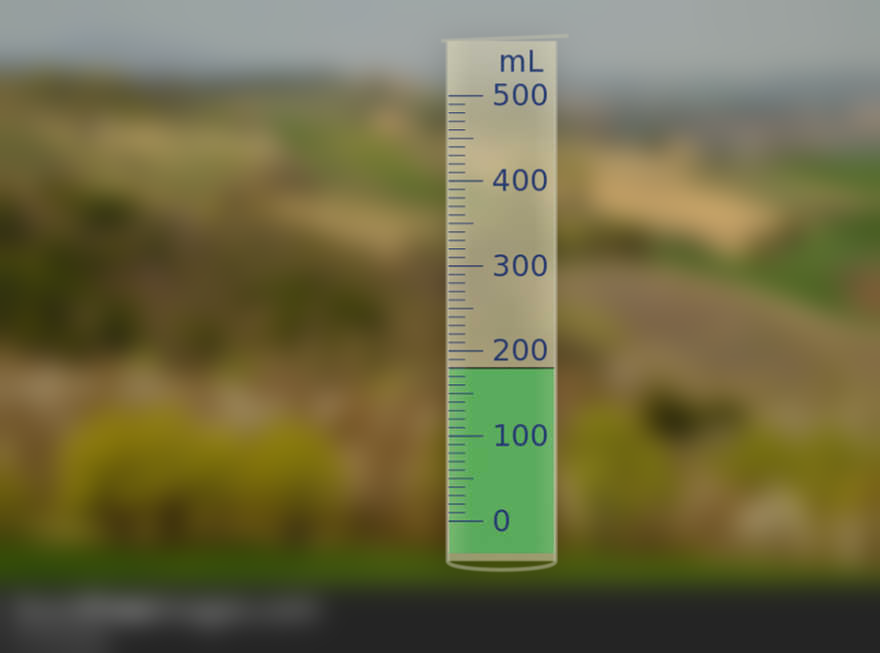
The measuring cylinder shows 180 mL
